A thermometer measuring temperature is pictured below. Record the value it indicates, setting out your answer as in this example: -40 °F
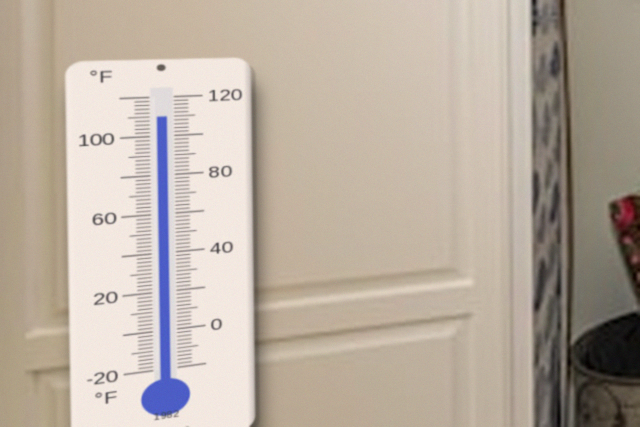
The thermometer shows 110 °F
